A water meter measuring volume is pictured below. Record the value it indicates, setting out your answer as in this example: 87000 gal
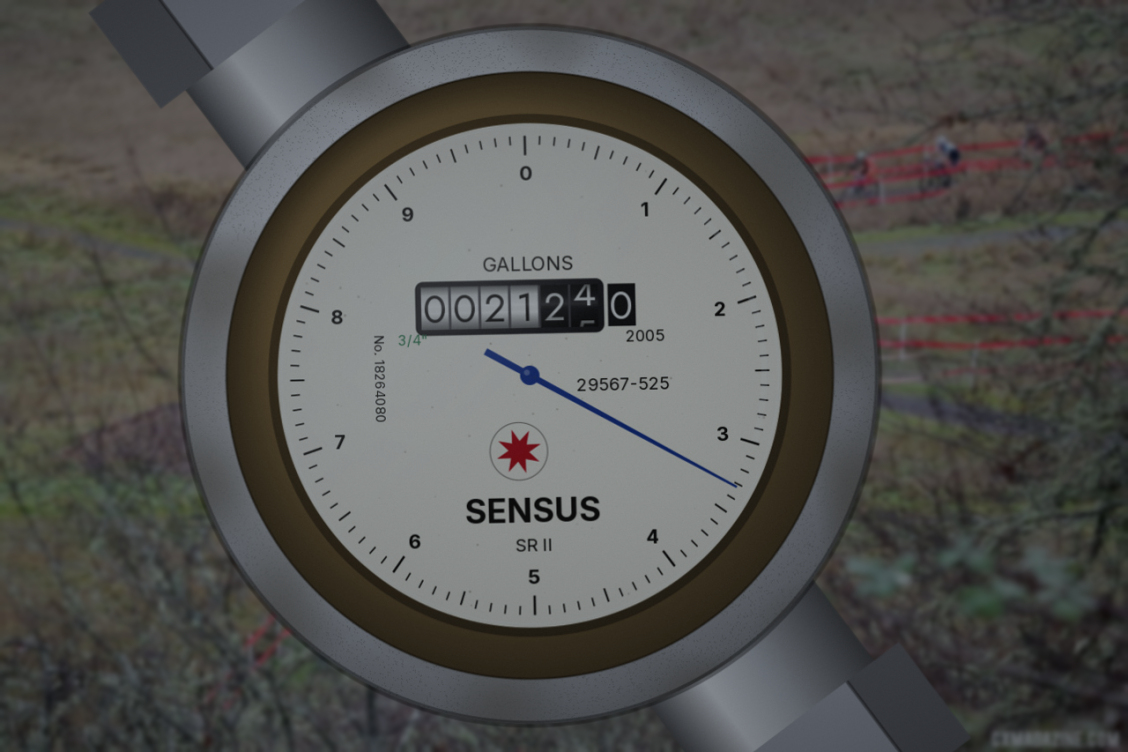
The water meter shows 21243.3 gal
